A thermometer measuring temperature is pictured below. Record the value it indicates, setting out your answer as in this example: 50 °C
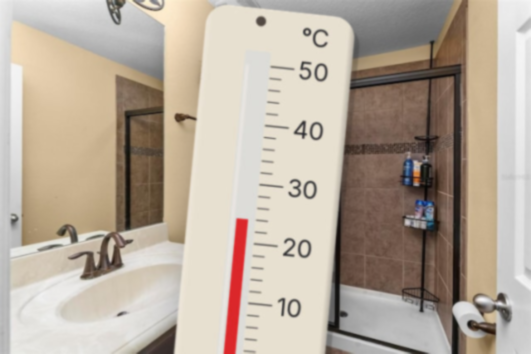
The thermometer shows 24 °C
